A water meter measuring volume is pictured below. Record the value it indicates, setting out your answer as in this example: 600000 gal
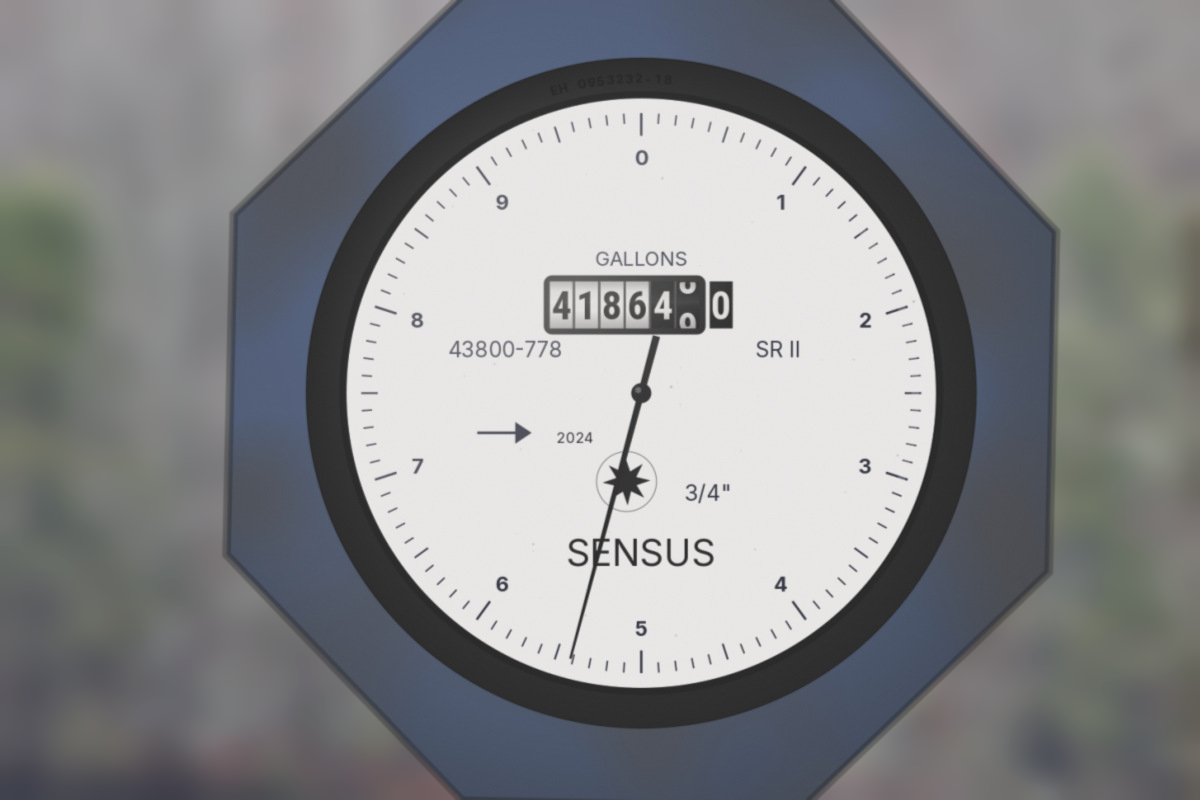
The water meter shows 4186485.4 gal
